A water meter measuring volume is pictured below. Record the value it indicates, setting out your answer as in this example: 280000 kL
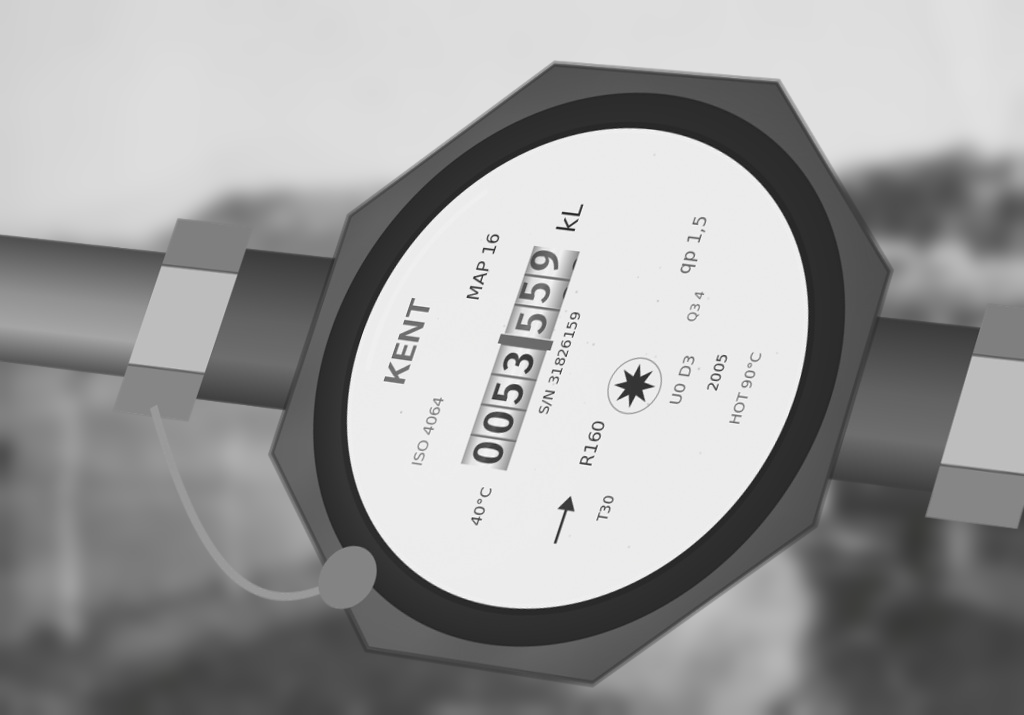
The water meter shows 53.559 kL
